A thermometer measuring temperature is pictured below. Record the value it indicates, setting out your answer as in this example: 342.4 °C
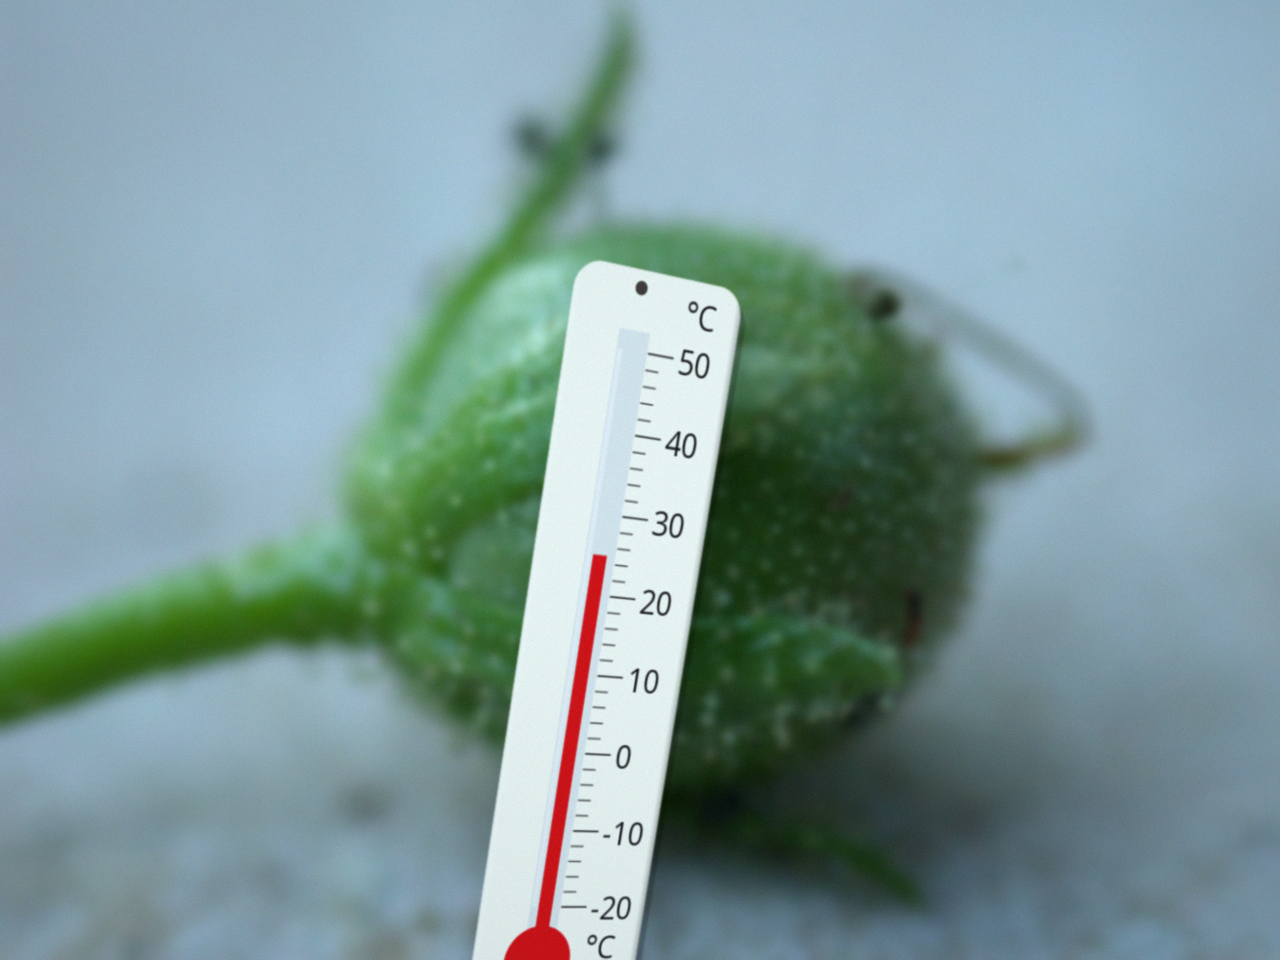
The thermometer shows 25 °C
